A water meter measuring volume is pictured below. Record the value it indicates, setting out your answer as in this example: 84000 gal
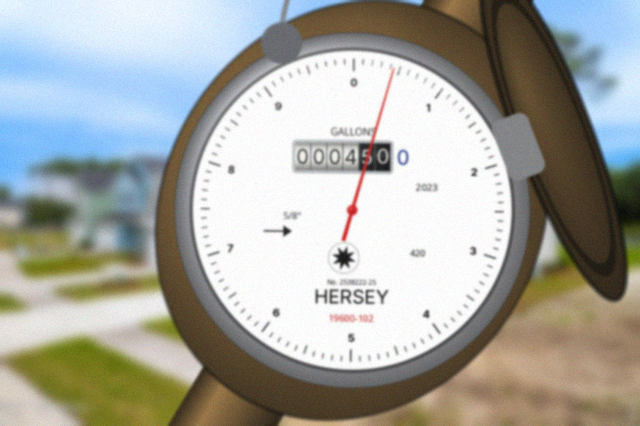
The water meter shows 4500.4 gal
